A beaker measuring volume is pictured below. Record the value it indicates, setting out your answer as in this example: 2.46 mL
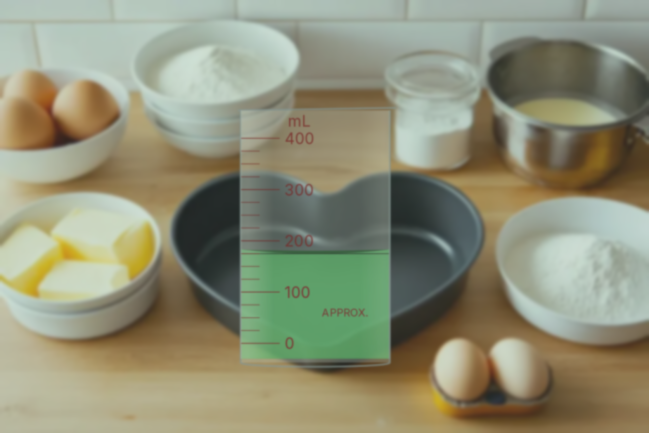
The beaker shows 175 mL
